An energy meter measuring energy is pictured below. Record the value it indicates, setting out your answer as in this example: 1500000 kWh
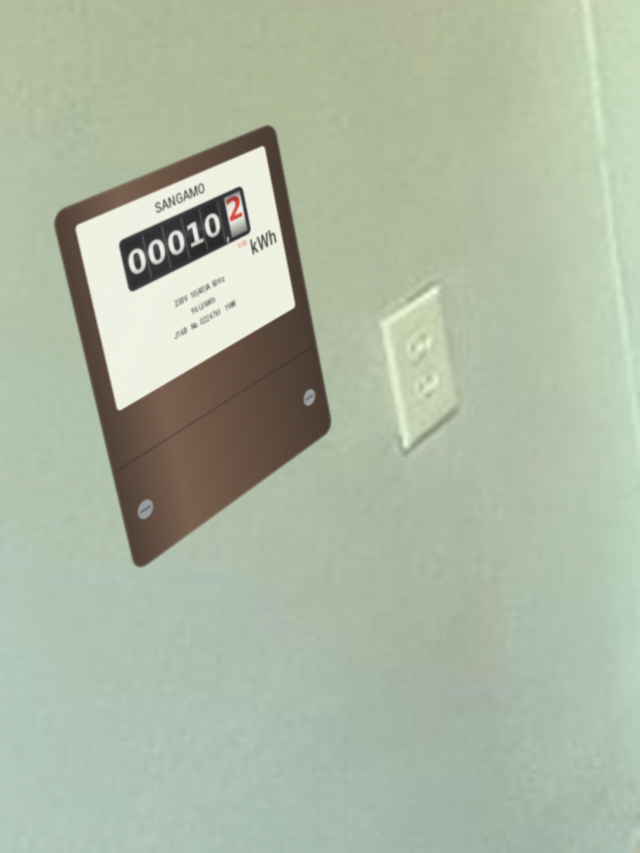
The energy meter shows 10.2 kWh
